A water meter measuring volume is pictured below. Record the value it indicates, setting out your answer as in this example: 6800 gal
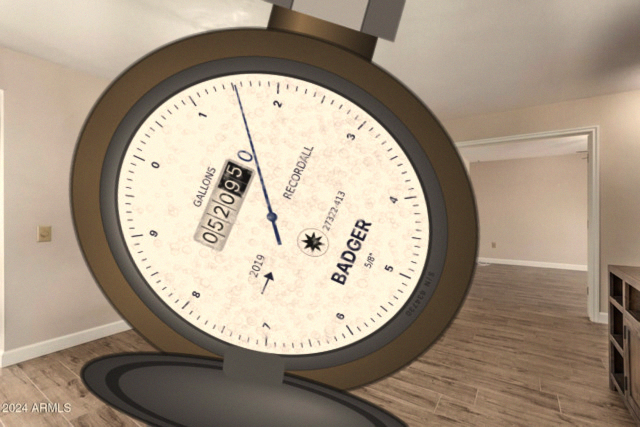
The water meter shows 520951.5 gal
